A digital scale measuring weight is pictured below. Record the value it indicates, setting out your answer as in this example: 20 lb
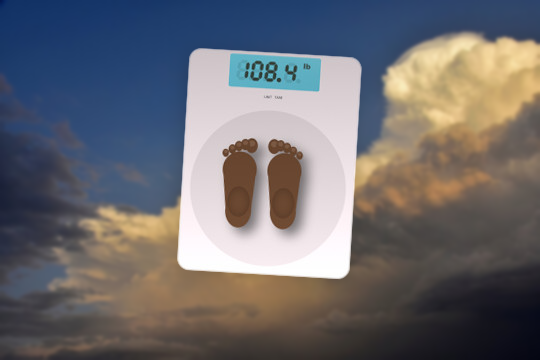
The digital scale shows 108.4 lb
